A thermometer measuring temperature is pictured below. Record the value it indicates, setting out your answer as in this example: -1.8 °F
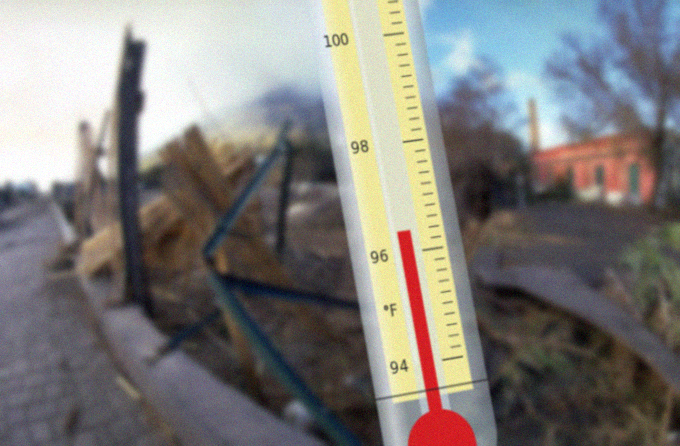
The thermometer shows 96.4 °F
